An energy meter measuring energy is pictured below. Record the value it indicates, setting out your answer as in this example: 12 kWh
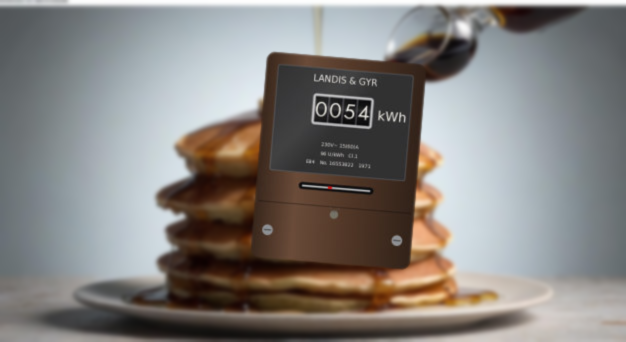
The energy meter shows 54 kWh
